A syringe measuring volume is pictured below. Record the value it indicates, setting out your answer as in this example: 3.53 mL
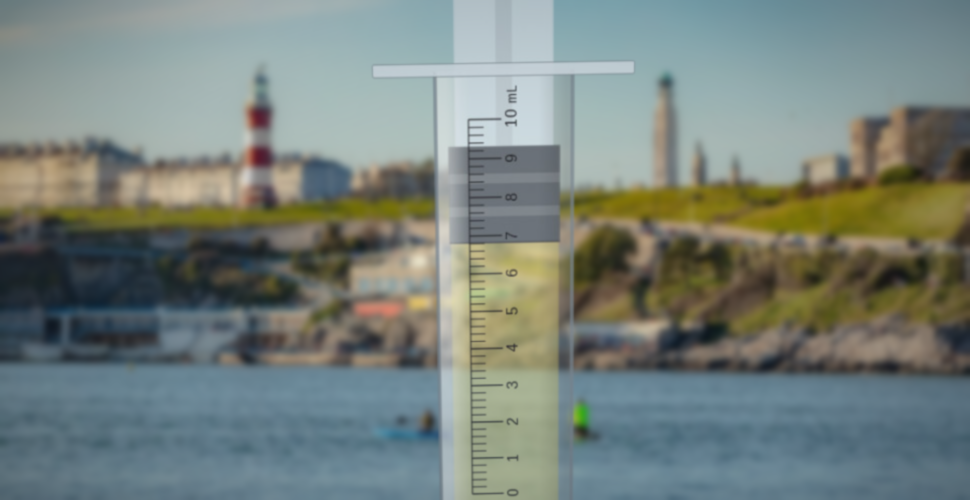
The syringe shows 6.8 mL
